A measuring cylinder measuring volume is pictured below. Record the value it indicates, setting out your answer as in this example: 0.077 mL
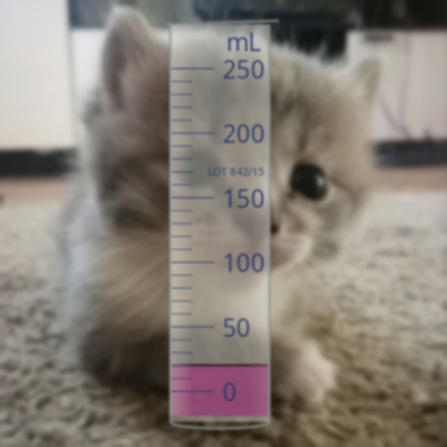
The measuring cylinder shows 20 mL
